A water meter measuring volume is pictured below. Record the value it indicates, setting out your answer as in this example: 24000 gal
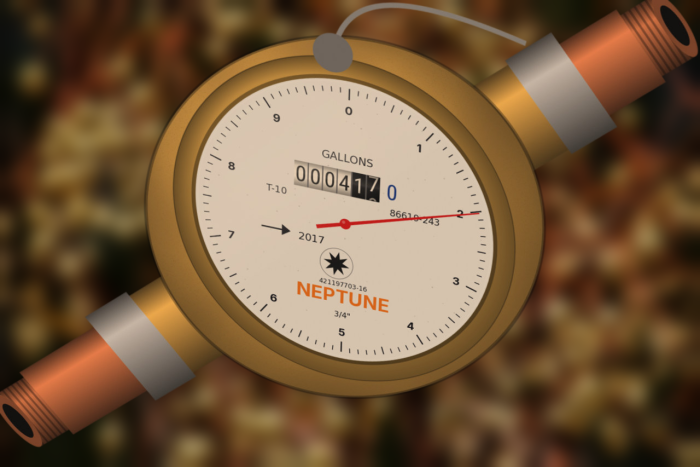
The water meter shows 4172.0 gal
